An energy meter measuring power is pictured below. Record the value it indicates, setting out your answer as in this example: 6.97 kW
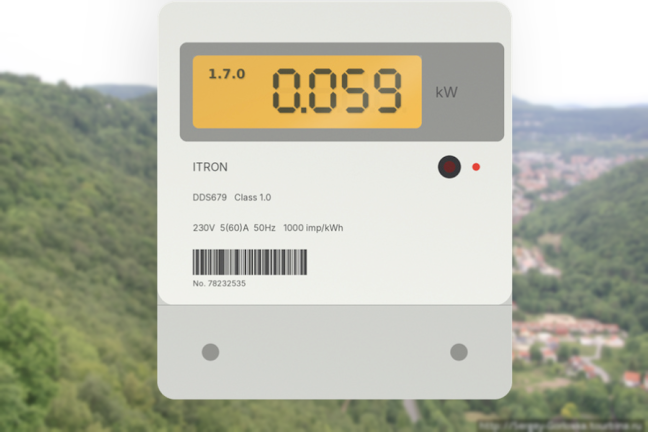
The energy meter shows 0.059 kW
